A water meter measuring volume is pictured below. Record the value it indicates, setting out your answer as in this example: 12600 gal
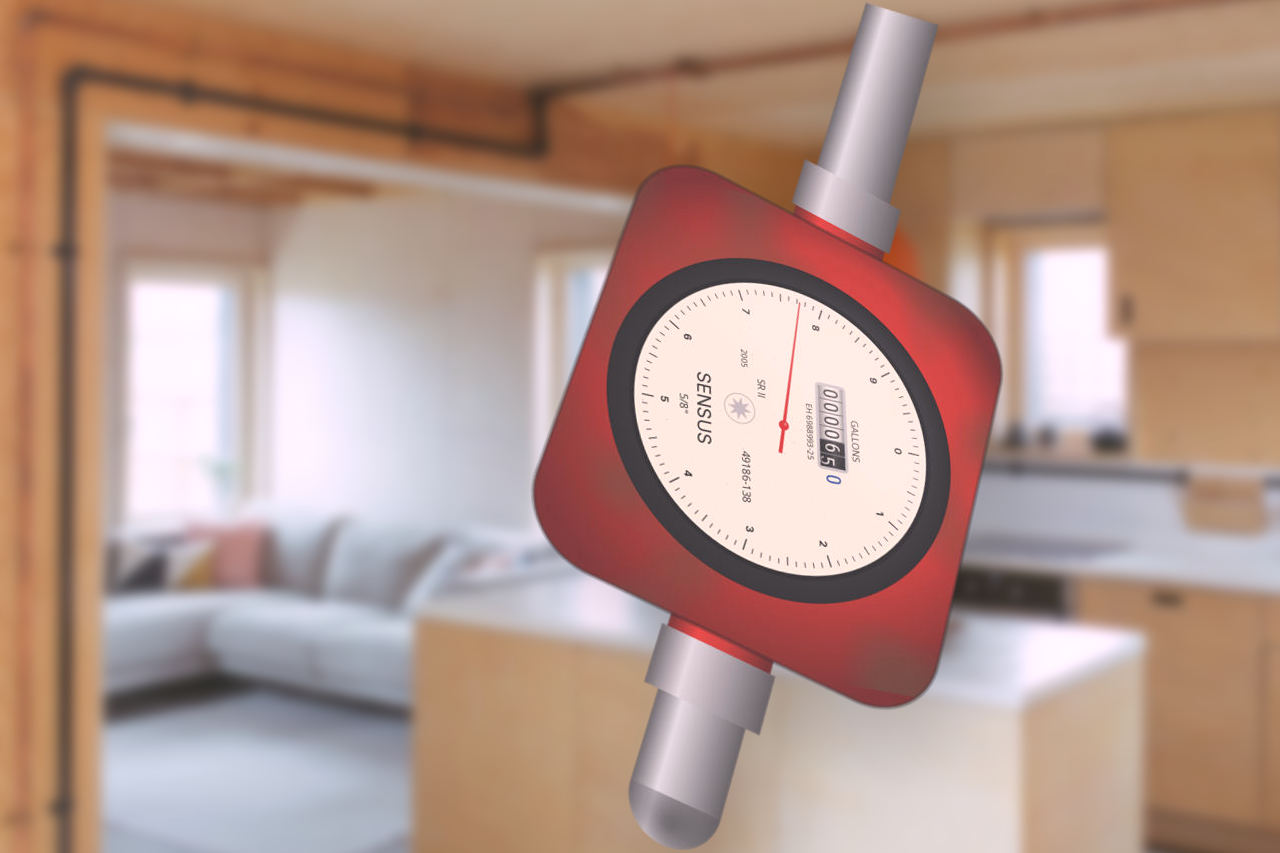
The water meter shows 647.7 gal
